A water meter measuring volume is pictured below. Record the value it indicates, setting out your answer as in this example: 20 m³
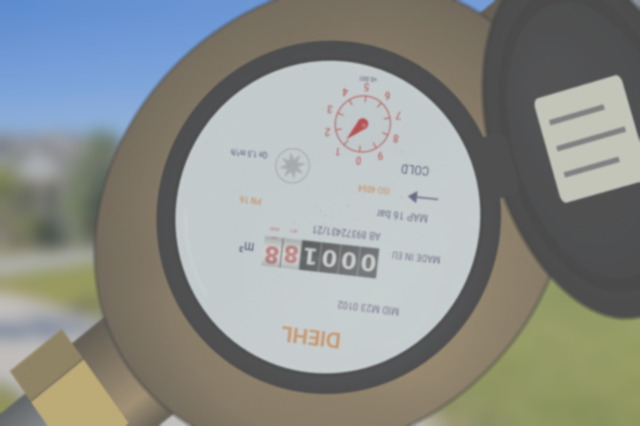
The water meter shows 1.881 m³
